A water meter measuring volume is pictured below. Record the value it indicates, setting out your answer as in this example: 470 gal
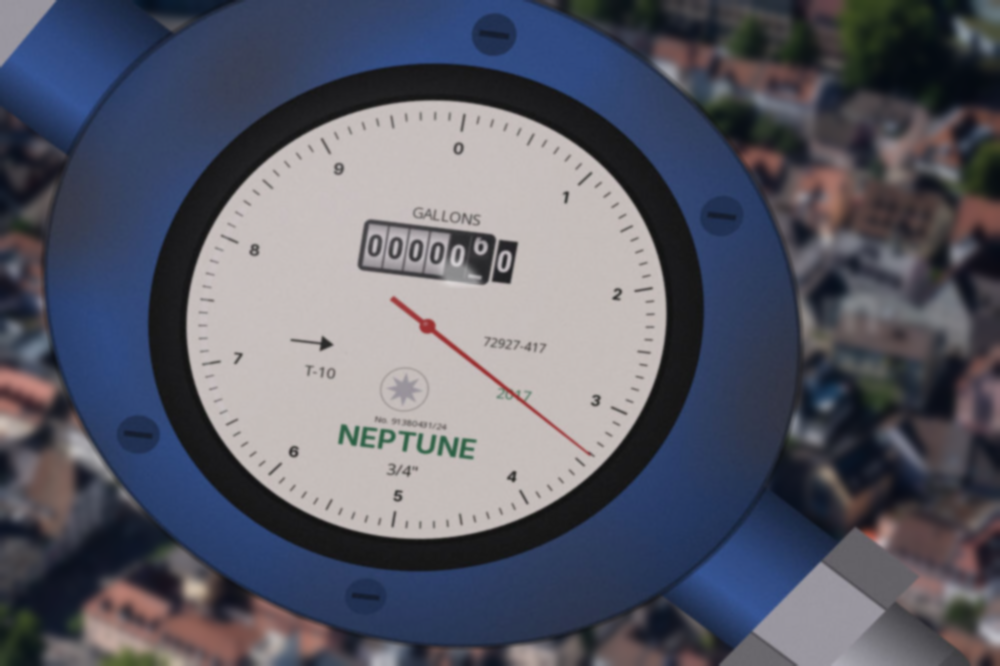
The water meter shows 63.4 gal
